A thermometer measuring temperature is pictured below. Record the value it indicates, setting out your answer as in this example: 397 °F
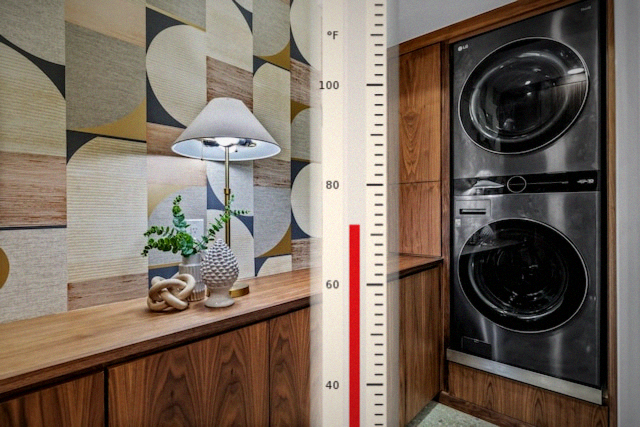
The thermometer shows 72 °F
